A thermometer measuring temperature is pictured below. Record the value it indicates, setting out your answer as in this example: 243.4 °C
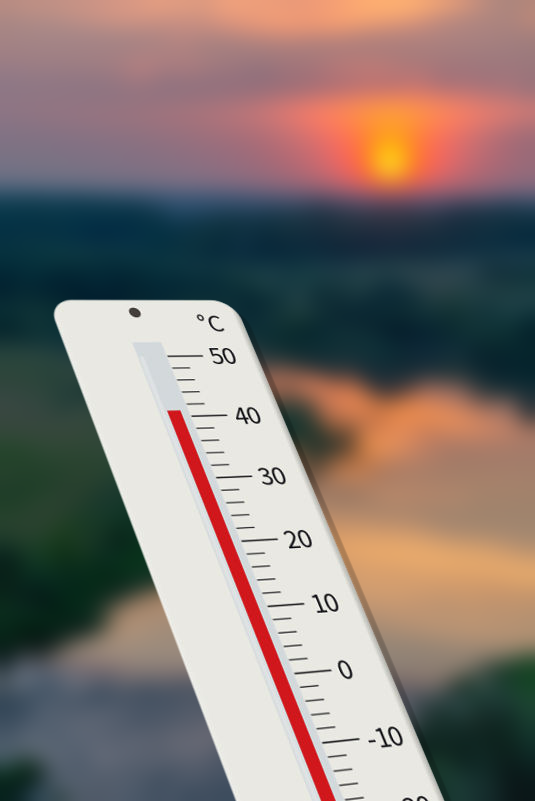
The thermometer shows 41 °C
